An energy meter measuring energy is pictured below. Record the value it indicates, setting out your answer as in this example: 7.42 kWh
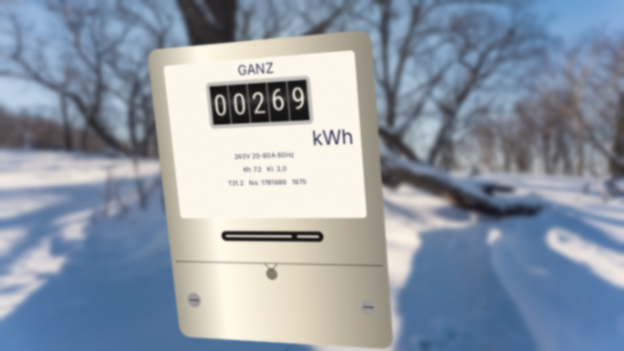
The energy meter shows 269 kWh
